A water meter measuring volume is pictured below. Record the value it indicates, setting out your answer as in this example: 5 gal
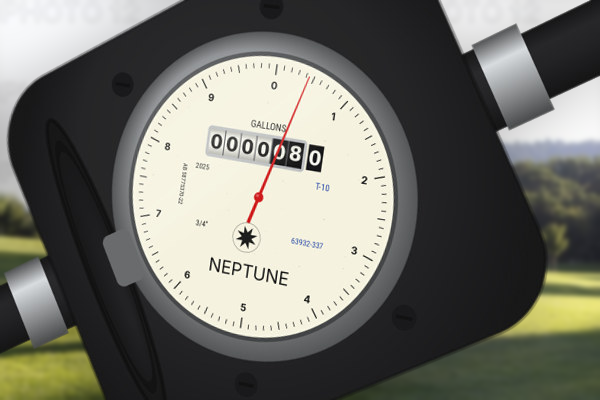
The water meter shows 80.4 gal
